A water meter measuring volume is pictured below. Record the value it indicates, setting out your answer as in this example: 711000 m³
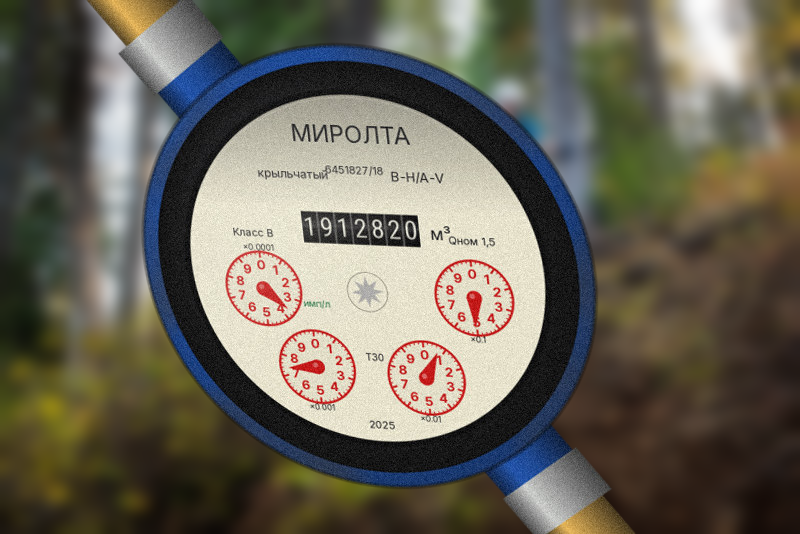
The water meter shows 1912820.5073 m³
